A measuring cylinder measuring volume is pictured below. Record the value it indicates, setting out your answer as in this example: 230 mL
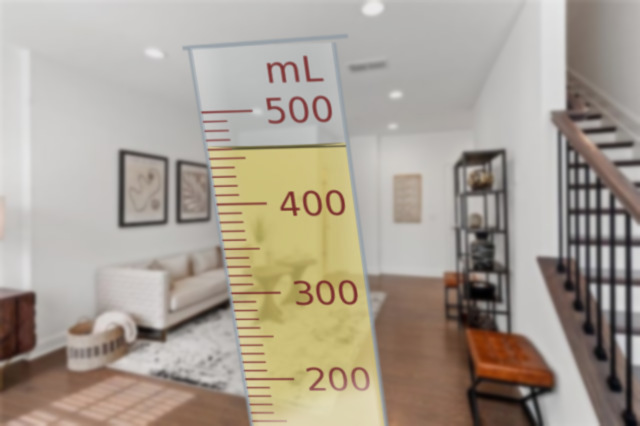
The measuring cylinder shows 460 mL
